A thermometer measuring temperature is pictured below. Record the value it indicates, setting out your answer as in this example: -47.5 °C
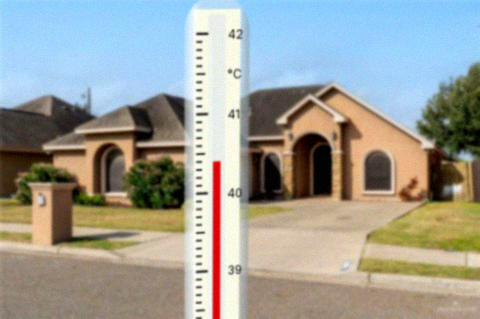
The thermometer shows 40.4 °C
